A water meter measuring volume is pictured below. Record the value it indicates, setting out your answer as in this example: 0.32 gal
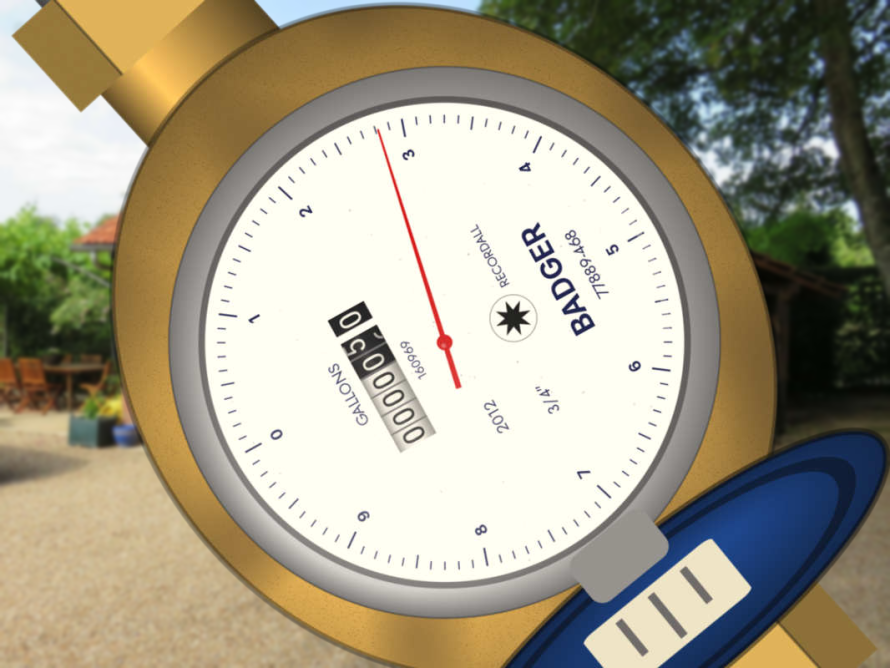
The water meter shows 52.8 gal
